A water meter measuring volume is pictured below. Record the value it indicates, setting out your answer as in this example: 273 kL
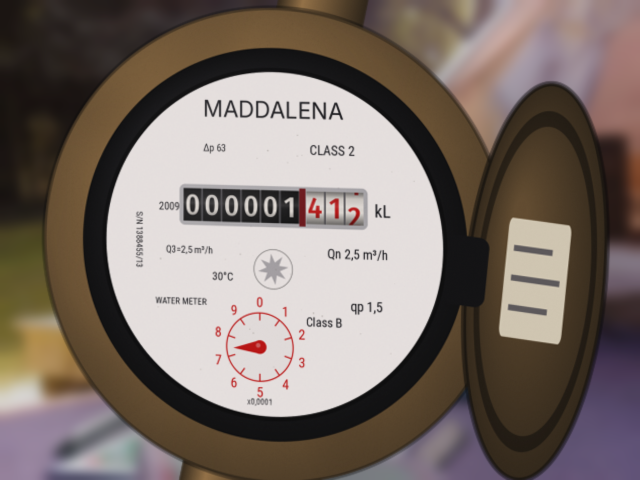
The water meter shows 1.4117 kL
